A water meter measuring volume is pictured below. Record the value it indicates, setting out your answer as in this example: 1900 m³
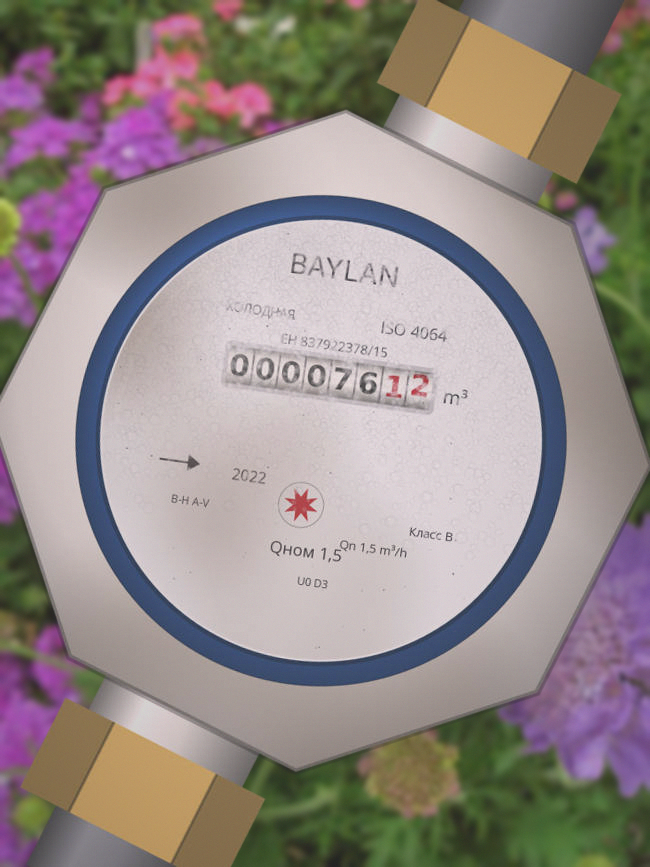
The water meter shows 76.12 m³
